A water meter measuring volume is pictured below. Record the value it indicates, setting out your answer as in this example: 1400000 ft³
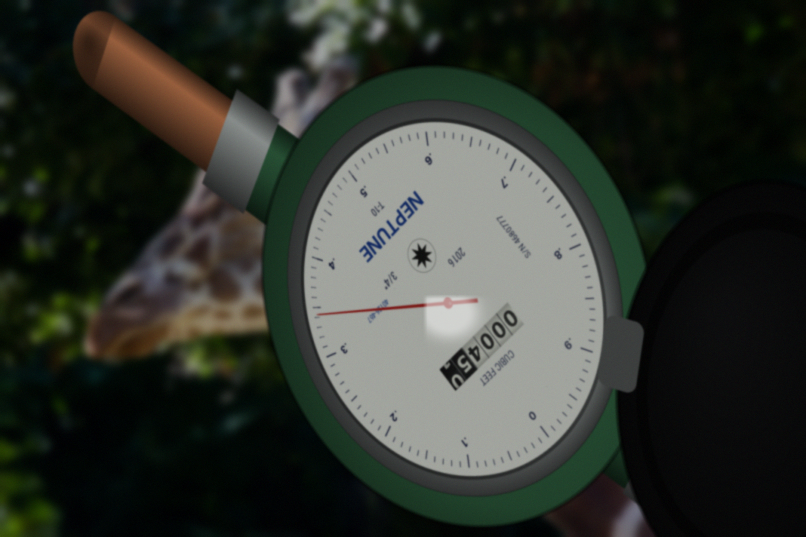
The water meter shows 450.34 ft³
